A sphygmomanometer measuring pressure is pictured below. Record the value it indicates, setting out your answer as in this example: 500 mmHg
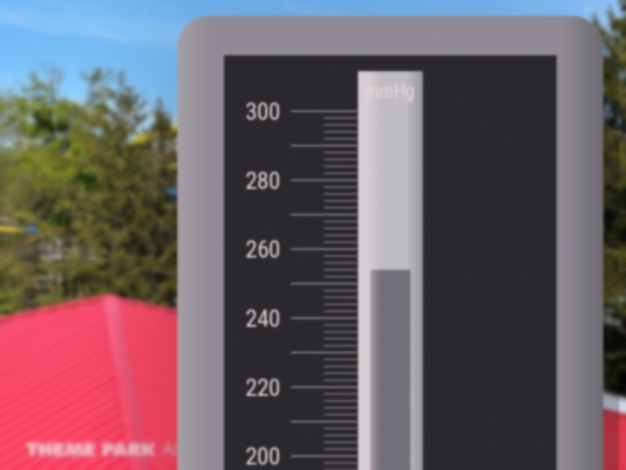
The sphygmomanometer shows 254 mmHg
